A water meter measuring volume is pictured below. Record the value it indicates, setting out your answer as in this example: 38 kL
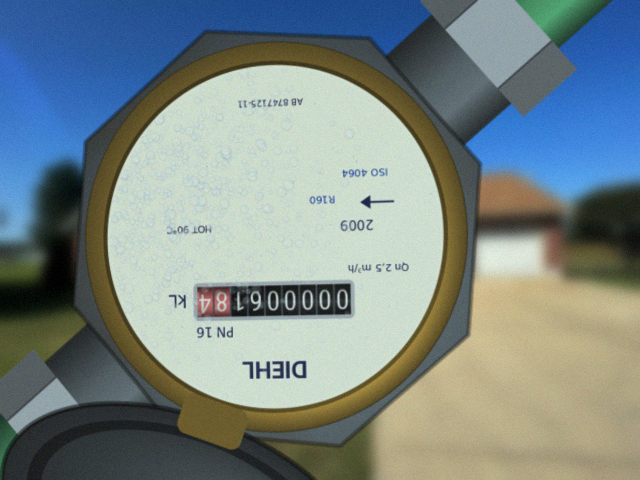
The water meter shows 61.84 kL
